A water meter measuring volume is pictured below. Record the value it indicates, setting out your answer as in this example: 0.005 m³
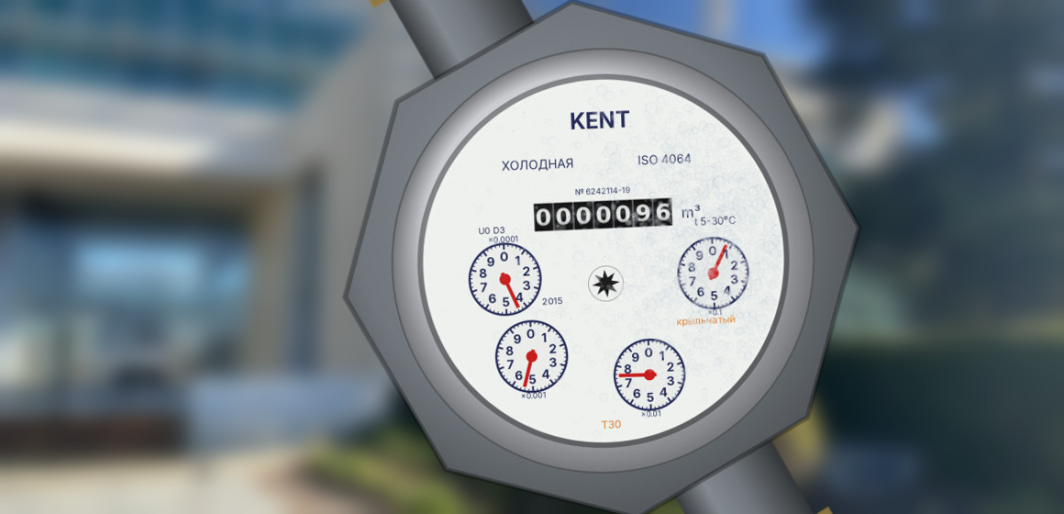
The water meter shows 96.0754 m³
